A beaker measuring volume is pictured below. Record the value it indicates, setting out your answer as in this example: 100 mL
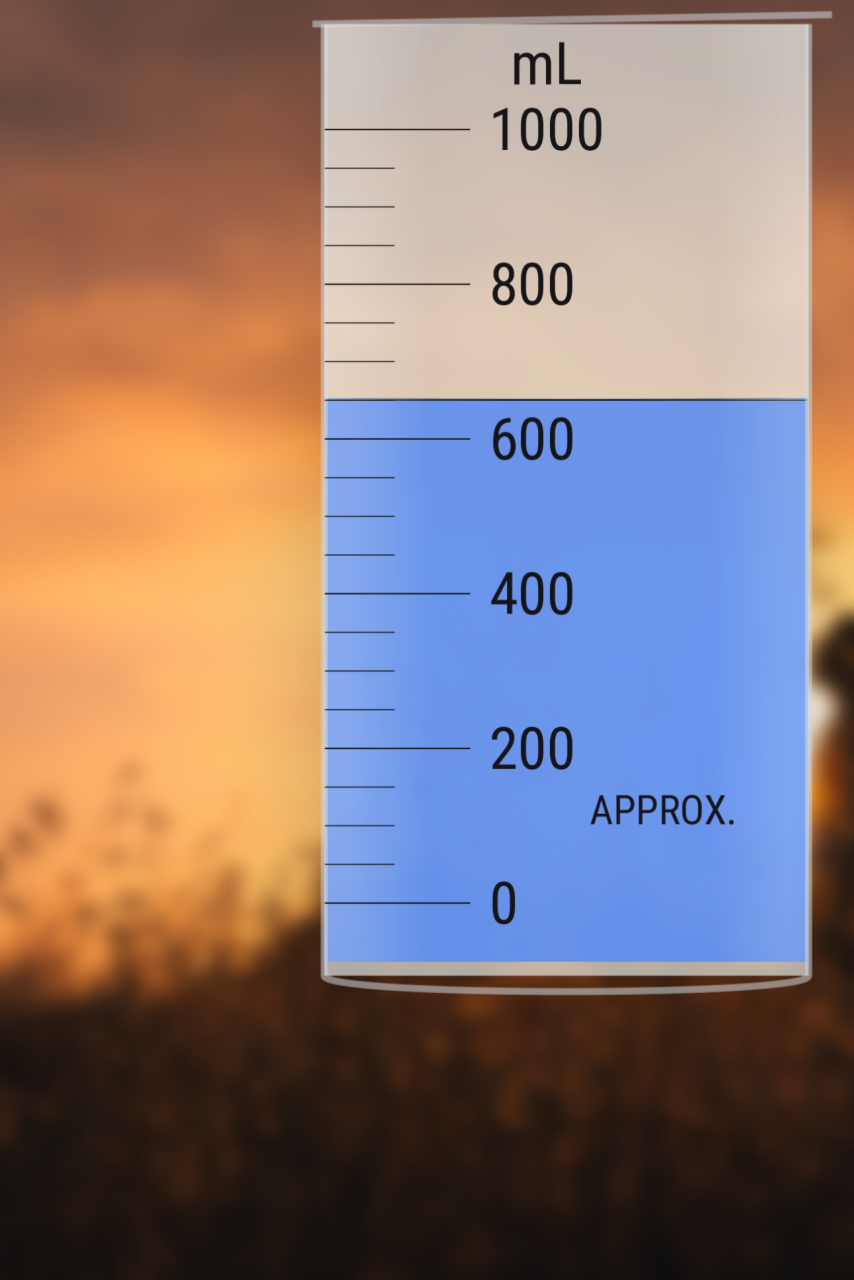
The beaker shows 650 mL
